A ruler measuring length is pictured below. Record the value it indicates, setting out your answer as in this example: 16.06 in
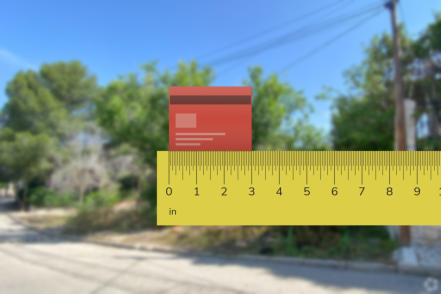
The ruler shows 3 in
